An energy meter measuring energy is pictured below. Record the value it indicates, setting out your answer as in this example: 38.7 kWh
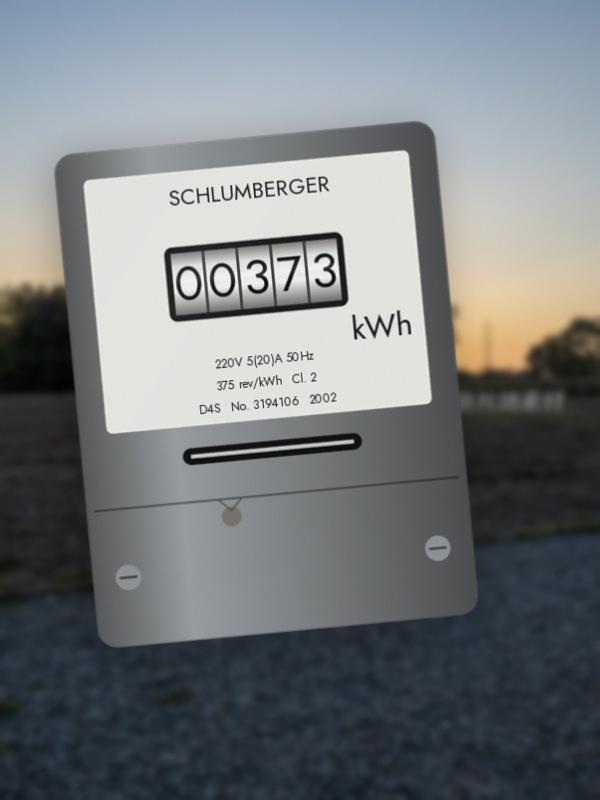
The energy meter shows 373 kWh
